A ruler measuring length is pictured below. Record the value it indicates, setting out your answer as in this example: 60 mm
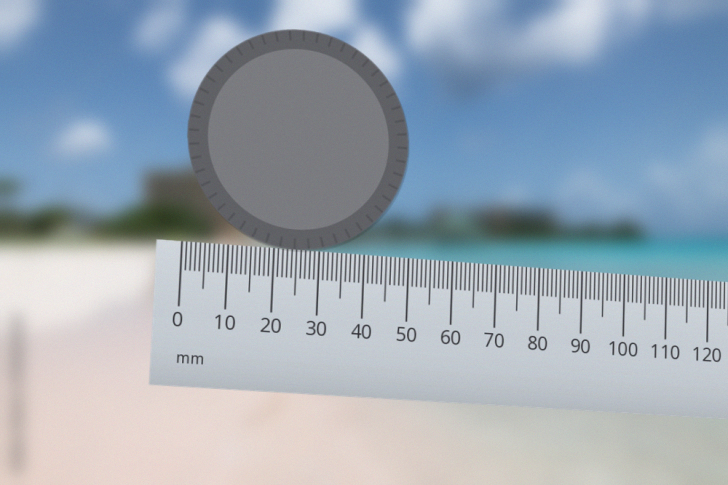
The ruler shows 49 mm
